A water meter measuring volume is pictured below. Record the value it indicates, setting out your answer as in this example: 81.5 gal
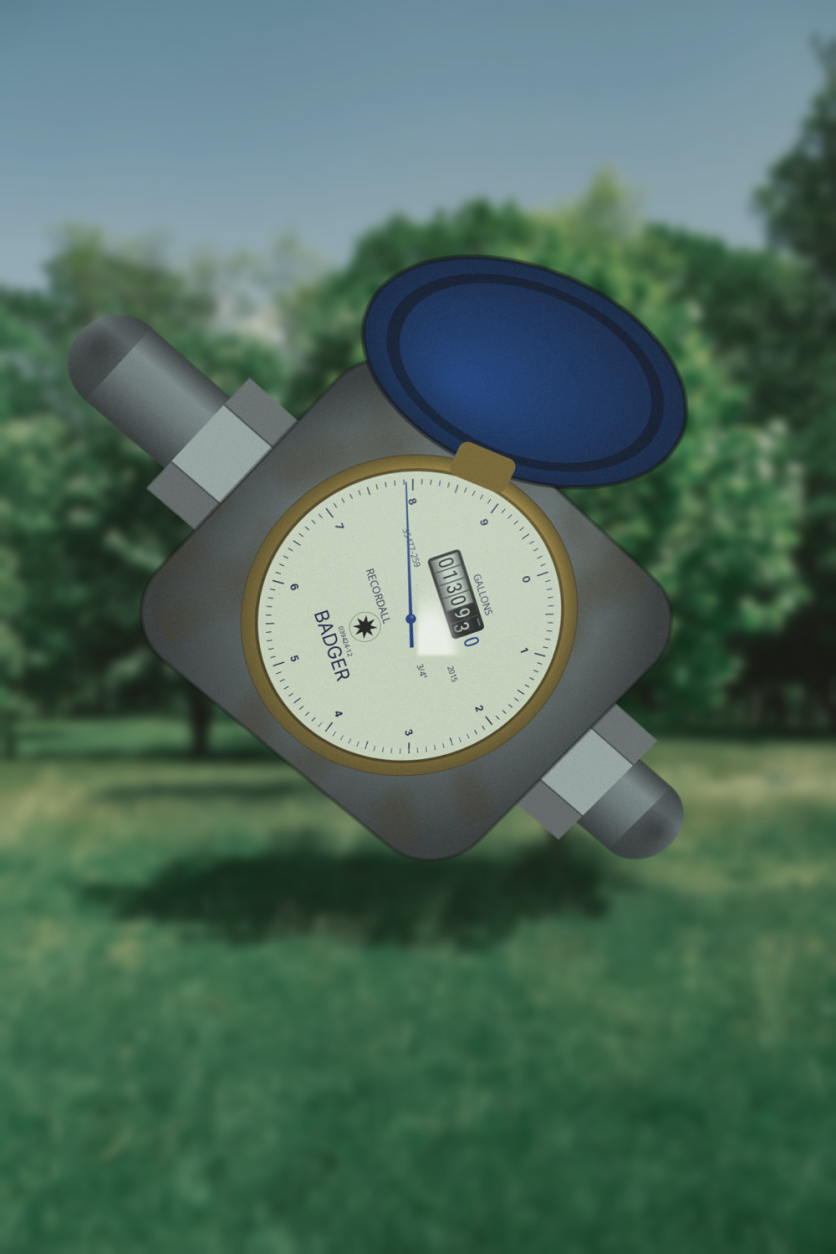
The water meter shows 130927.9 gal
